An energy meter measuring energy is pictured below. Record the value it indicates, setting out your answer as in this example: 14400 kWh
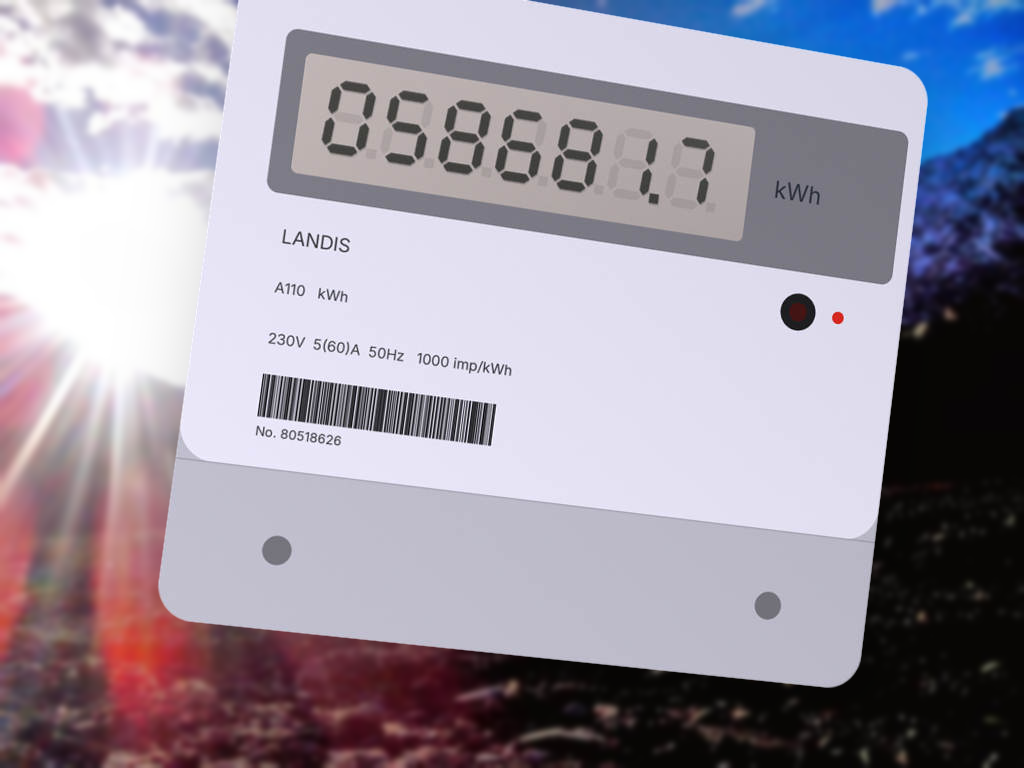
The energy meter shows 58681.7 kWh
